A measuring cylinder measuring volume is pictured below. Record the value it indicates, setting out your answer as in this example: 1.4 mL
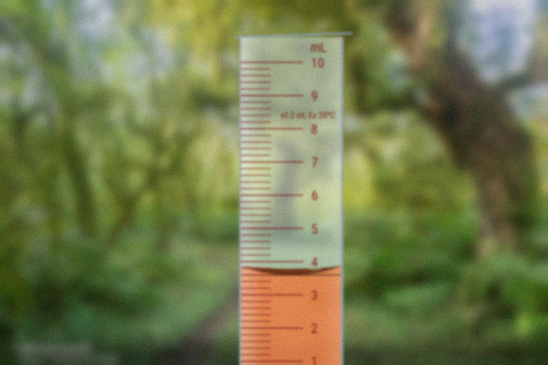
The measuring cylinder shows 3.6 mL
